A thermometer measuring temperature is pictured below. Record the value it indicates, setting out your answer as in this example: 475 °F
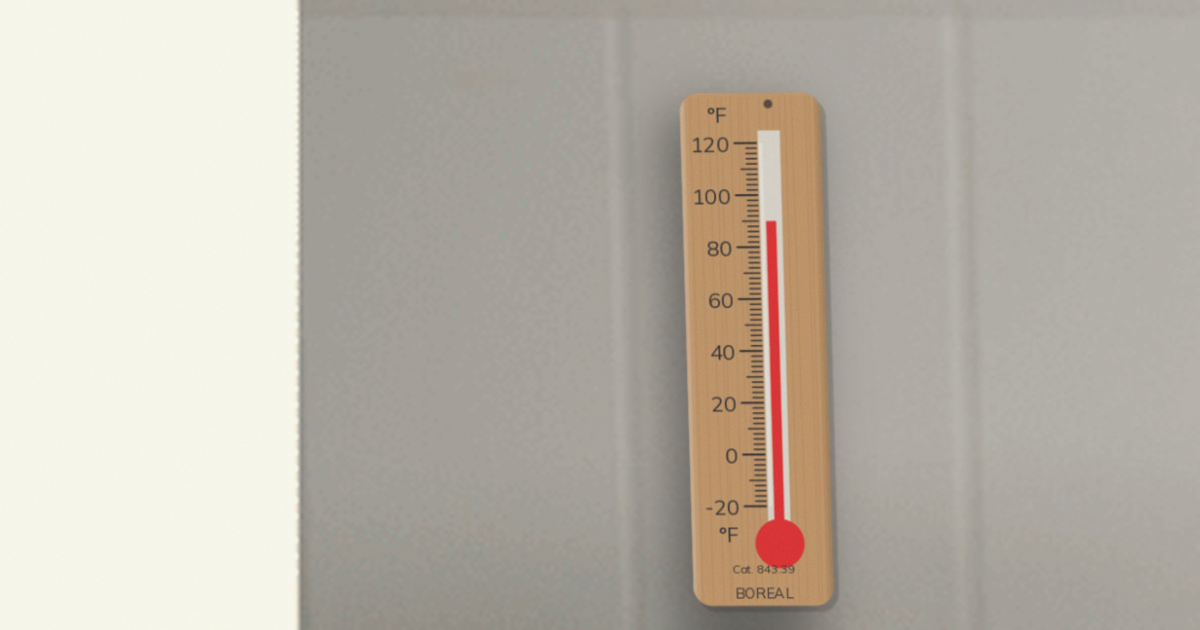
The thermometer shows 90 °F
